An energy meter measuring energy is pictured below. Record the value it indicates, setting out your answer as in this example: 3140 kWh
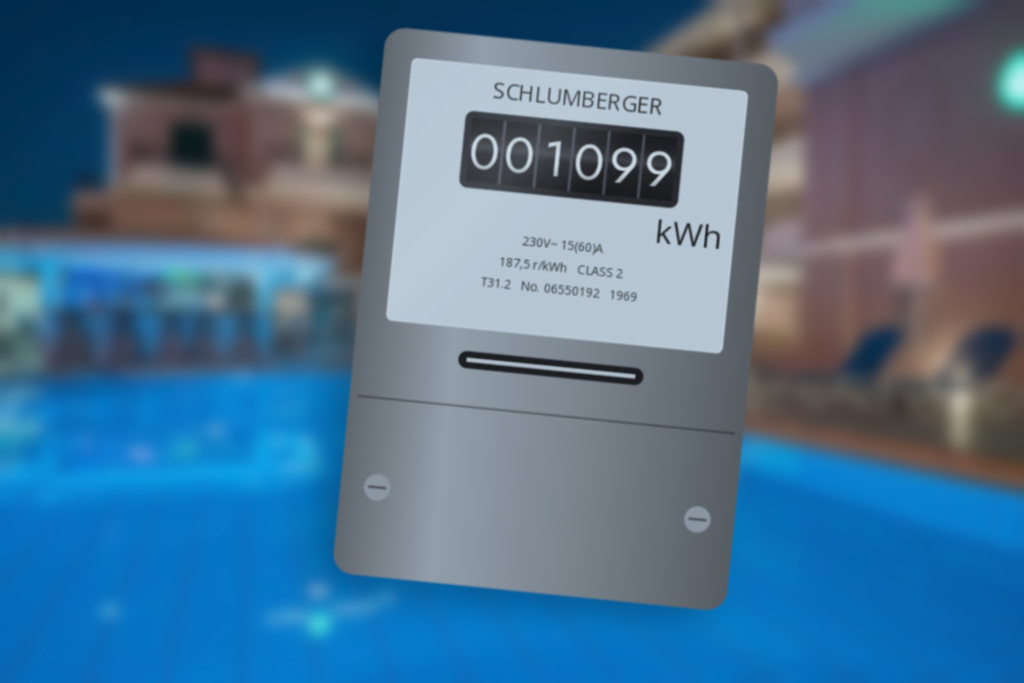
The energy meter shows 1099 kWh
